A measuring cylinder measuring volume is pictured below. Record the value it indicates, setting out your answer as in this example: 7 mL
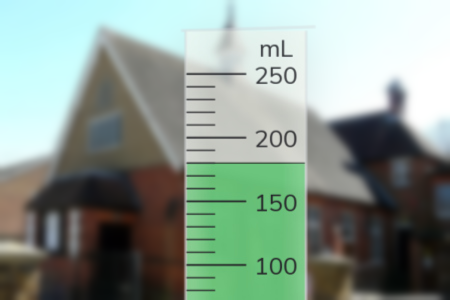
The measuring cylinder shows 180 mL
